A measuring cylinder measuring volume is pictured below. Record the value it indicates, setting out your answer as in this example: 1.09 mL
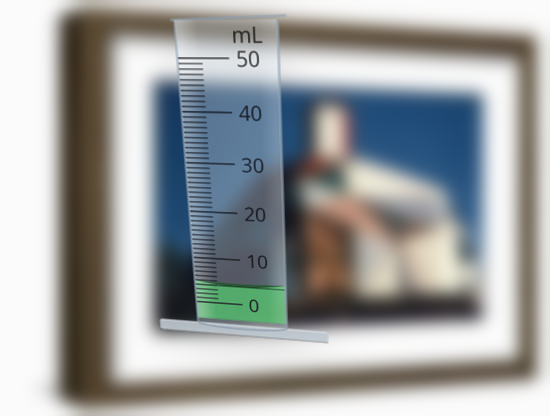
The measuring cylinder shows 4 mL
